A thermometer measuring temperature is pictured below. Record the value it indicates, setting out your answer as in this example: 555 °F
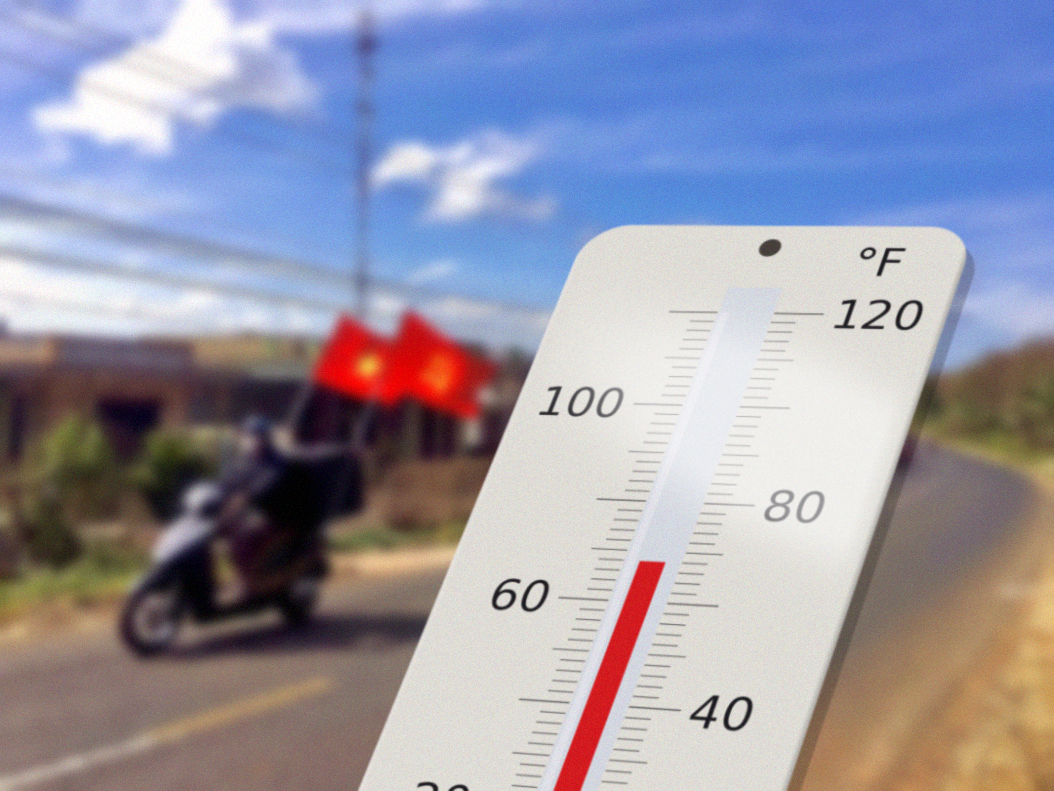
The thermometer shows 68 °F
